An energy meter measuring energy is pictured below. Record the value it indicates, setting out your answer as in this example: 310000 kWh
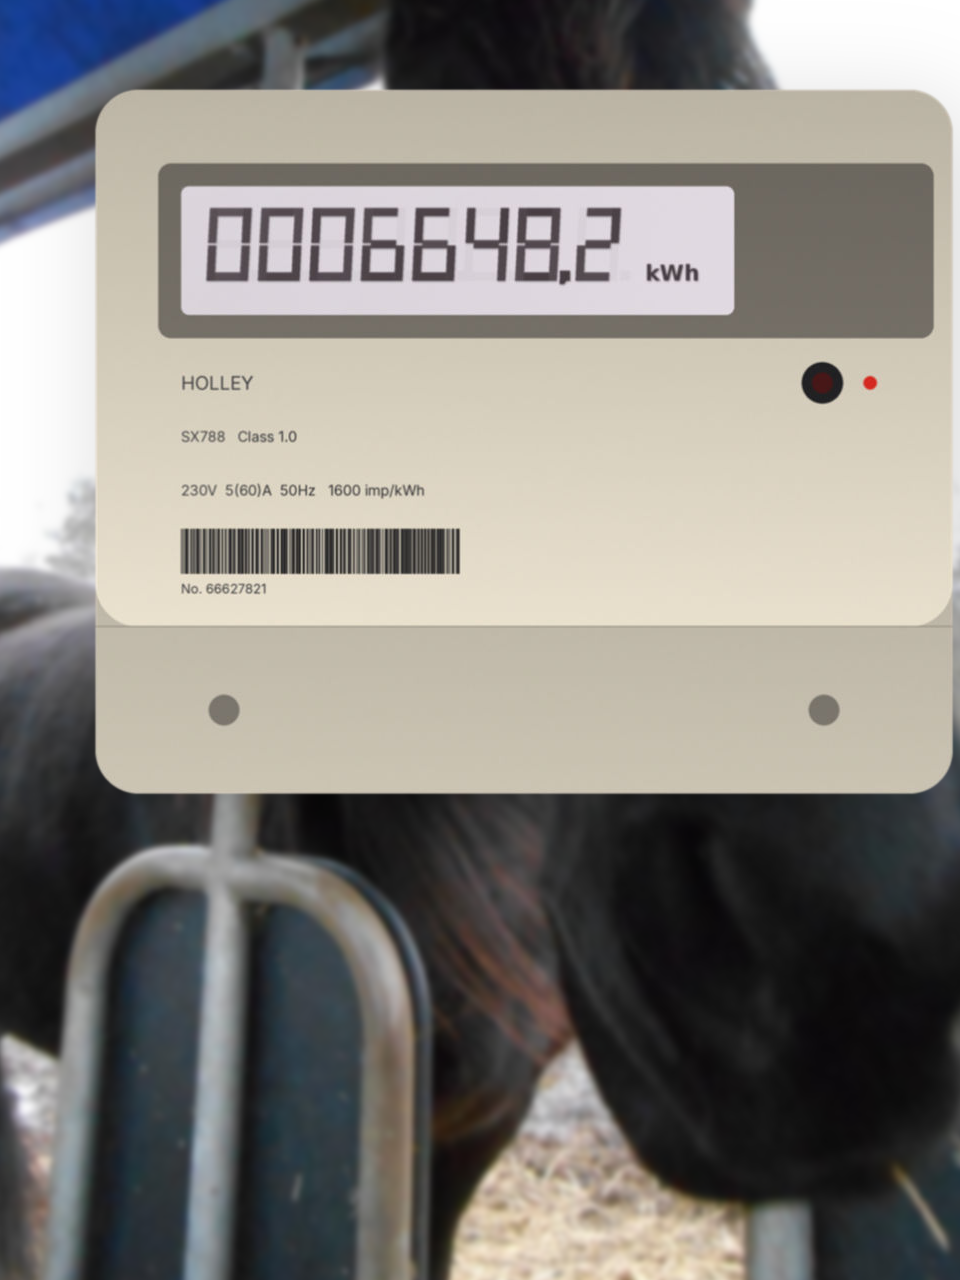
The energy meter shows 6648.2 kWh
